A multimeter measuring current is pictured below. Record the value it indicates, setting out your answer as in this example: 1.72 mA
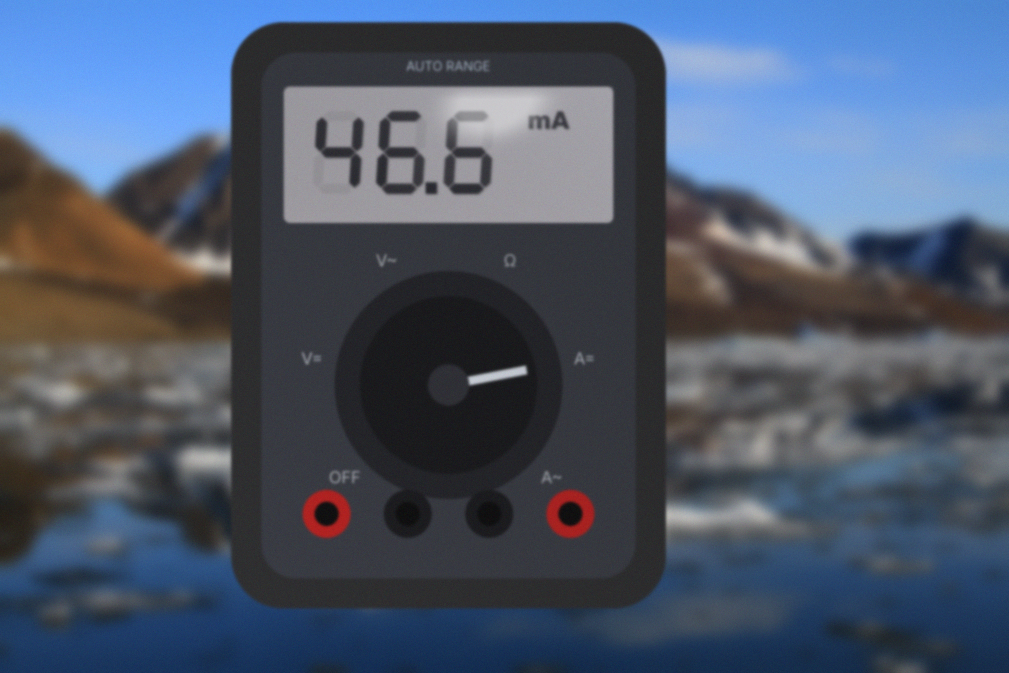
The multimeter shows 46.6 mA
